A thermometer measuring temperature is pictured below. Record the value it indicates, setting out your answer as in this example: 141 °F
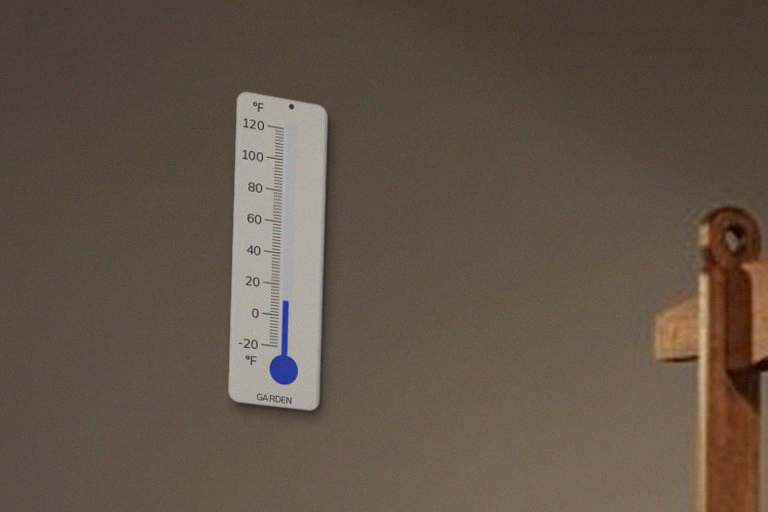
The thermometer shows 10 °F
